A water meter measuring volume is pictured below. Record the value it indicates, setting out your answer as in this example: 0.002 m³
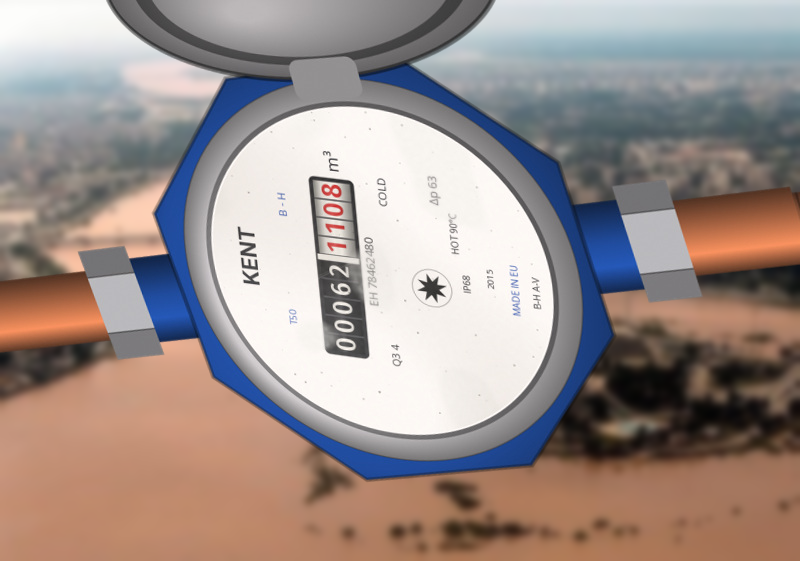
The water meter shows 62.1108 m³
